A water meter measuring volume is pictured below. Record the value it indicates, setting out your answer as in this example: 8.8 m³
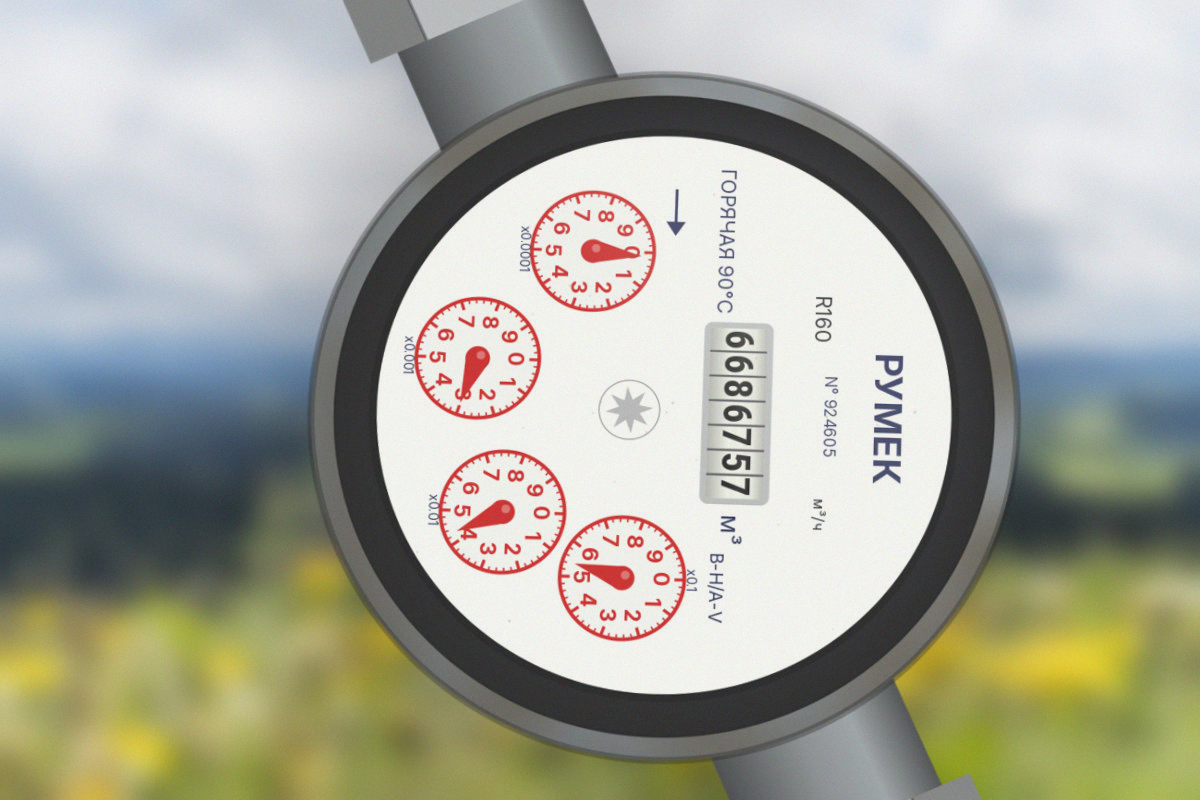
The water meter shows 6686757.5430 m³
